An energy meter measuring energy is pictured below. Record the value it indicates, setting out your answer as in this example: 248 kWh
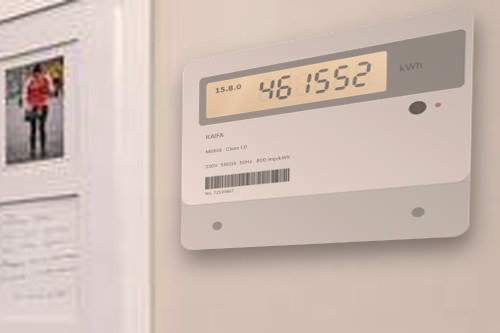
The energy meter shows 461552 kWh
